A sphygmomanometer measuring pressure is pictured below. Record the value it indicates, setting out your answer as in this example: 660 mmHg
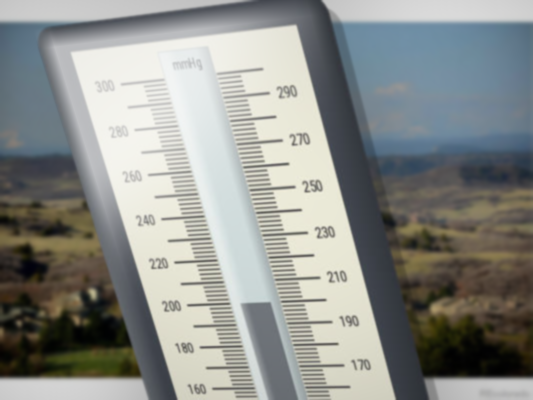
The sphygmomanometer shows 200 mmHg
